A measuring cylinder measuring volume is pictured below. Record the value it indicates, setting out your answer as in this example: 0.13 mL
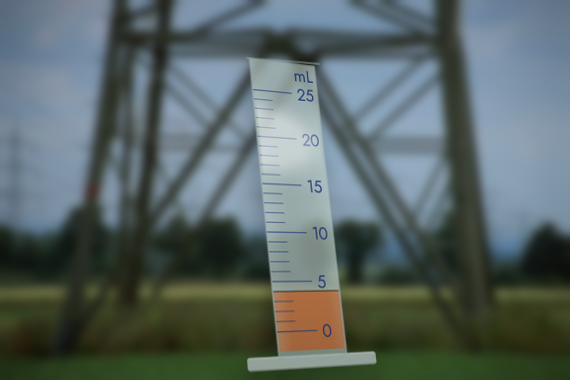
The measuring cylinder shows 4 mL
